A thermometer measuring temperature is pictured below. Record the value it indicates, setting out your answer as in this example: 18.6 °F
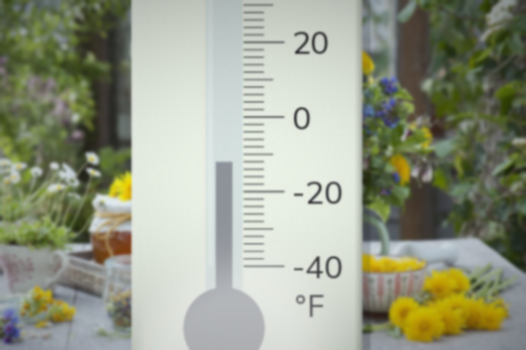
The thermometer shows -12 °F
